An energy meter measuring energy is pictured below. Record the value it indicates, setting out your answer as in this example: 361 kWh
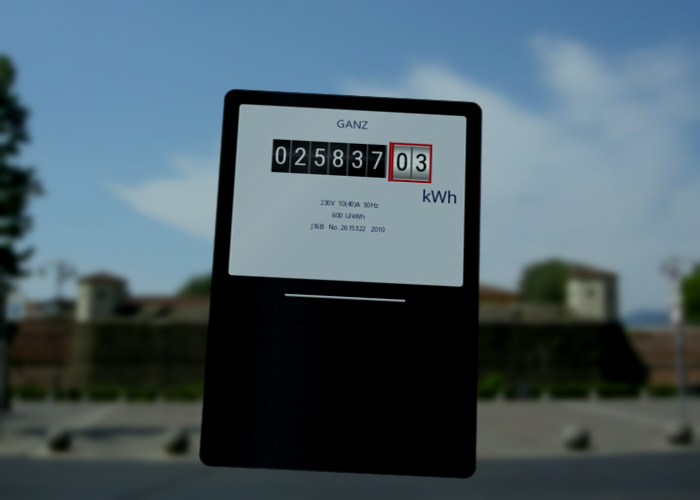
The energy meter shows 25837.03 kWh
